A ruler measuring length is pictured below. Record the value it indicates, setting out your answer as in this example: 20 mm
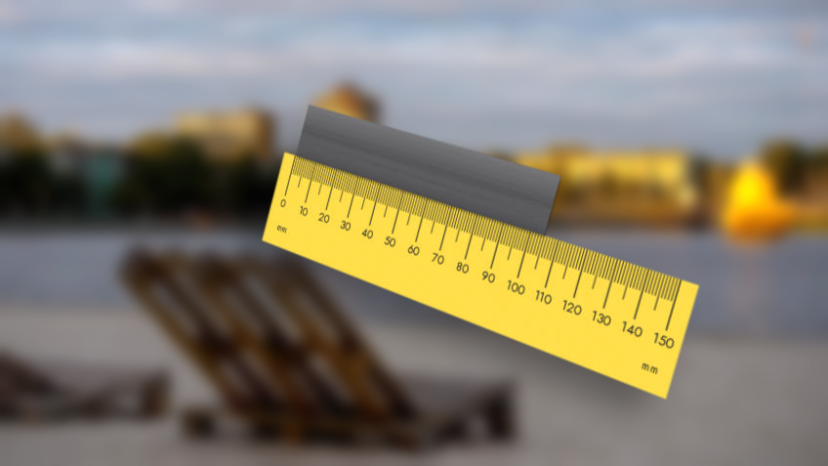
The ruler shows 105 mm
